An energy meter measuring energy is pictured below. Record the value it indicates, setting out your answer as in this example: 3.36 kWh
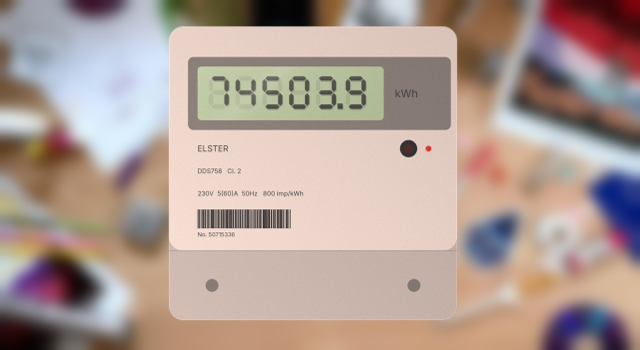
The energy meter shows 74503.9 kWh
